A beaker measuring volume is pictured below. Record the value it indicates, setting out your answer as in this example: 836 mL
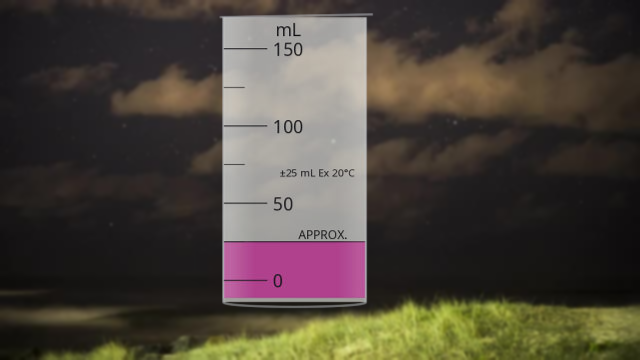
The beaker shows 25 mL
